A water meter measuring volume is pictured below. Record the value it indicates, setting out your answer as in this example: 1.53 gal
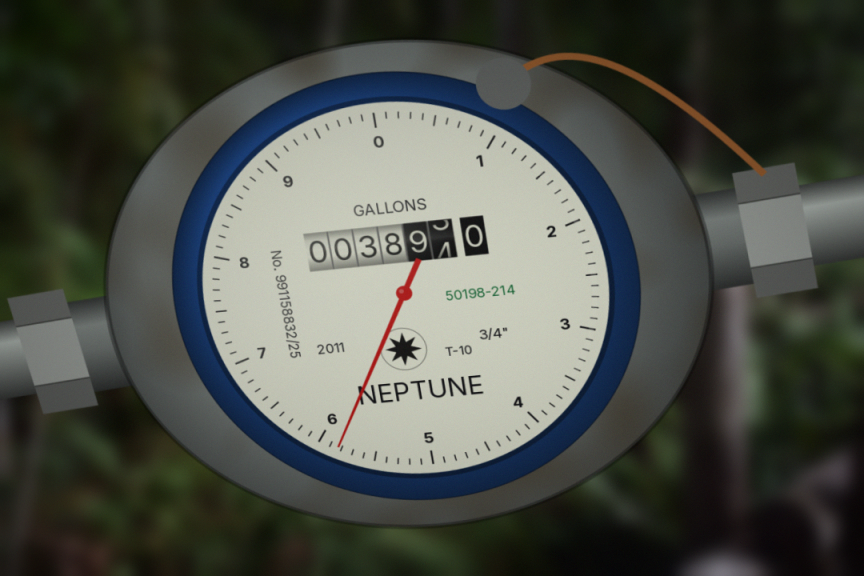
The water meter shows 38935.8 gal
